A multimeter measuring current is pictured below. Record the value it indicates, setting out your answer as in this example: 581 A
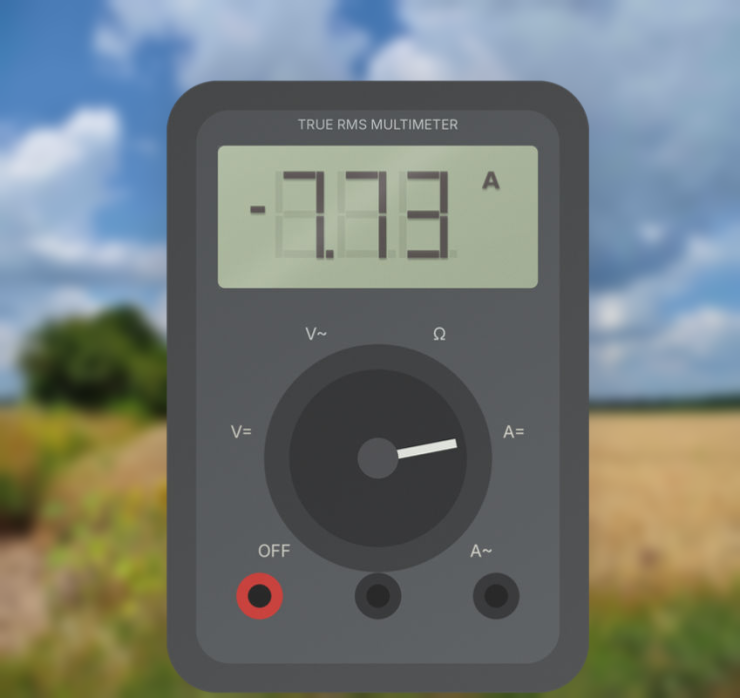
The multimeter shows -7.73 A
